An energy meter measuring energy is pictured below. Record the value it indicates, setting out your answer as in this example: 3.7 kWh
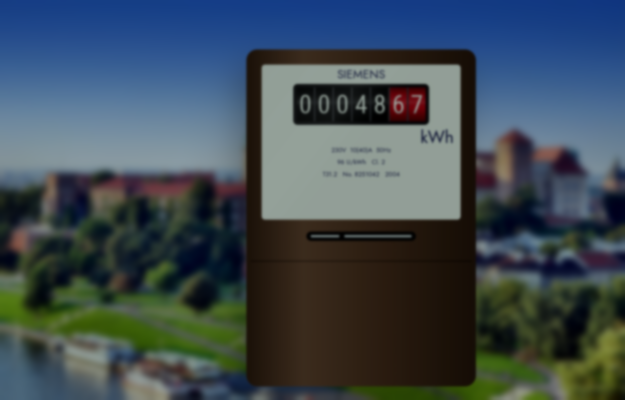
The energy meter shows 48.67 kWh
